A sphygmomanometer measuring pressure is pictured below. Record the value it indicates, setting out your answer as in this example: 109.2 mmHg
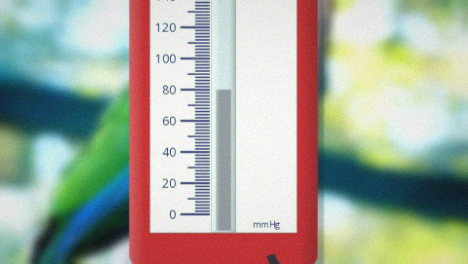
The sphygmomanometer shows 80 mmHg
